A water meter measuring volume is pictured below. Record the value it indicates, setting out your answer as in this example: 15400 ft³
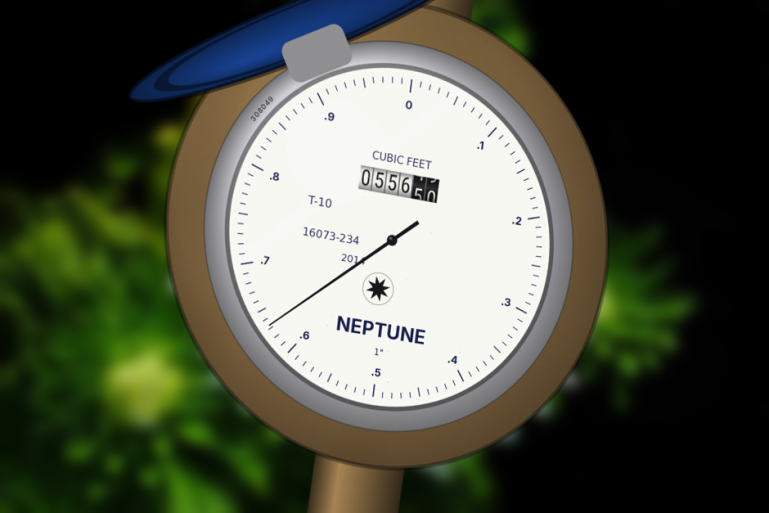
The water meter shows 55649.63 ft³
